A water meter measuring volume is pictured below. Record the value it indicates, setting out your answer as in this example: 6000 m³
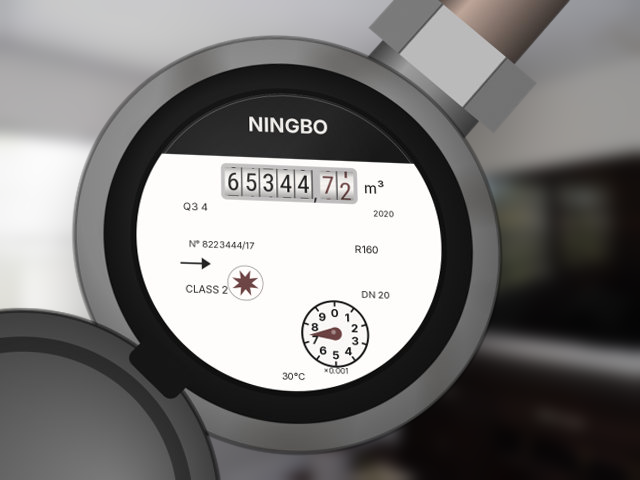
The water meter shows 65344.717 m³
